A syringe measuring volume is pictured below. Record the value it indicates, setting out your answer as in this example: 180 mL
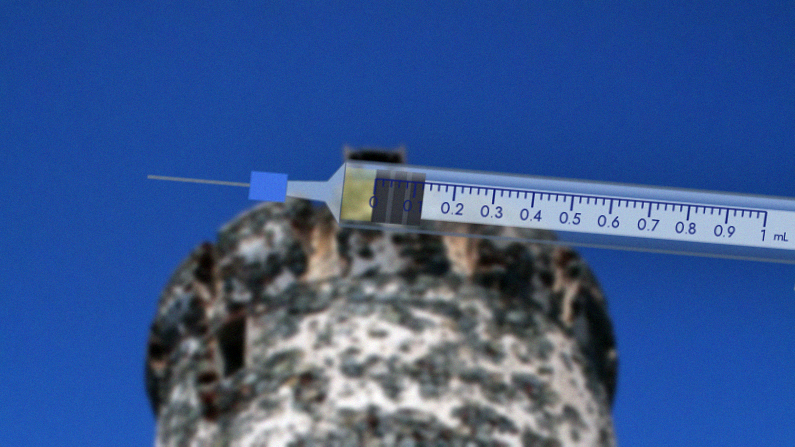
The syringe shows 0 mL
